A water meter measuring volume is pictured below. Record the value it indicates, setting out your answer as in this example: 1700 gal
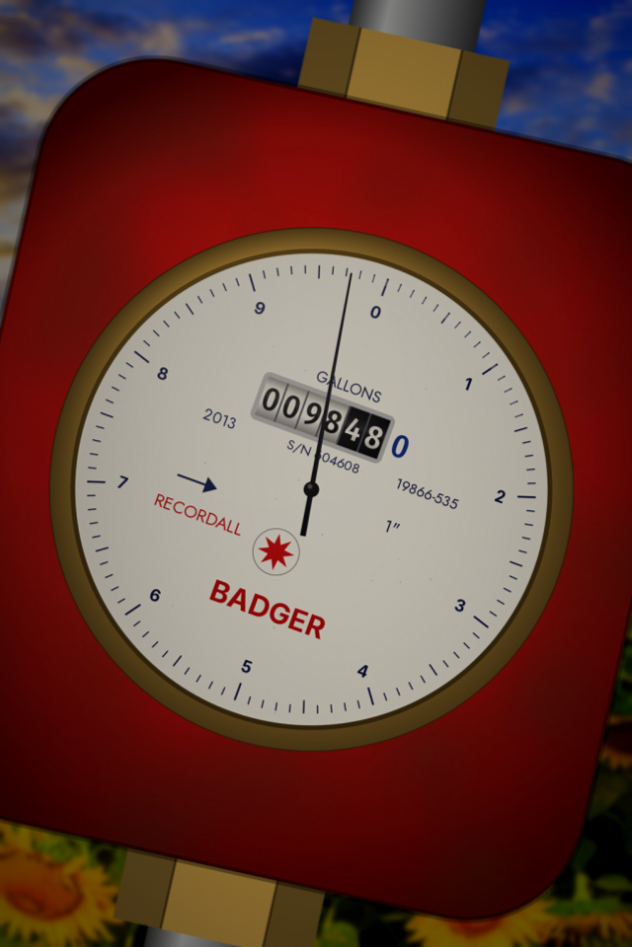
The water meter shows 98479.7 gal
